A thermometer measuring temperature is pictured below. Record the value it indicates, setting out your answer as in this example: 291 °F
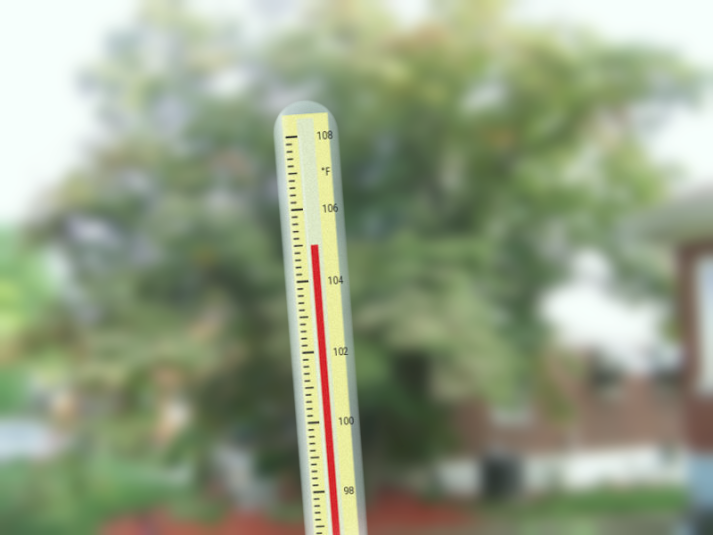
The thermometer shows 105 °F
